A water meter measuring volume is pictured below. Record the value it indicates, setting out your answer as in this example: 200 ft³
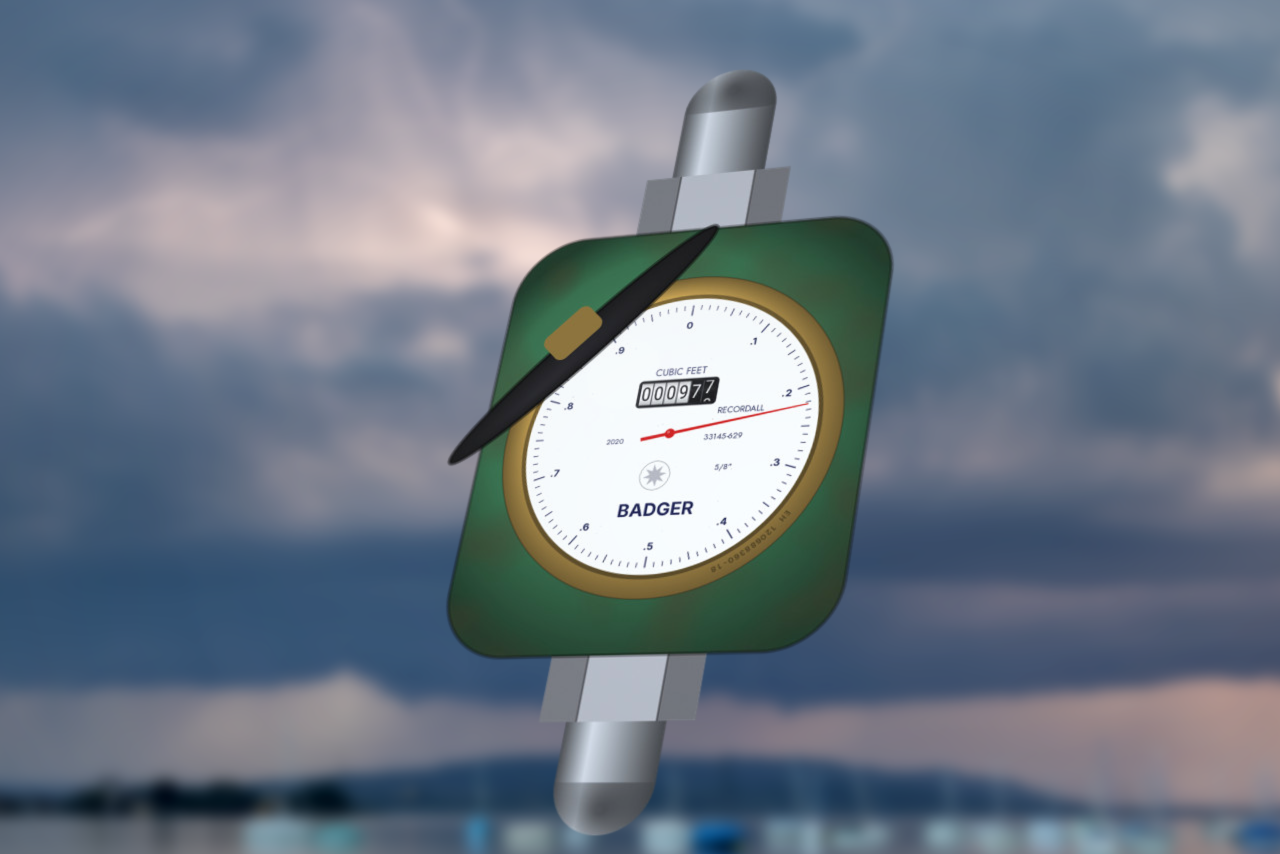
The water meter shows 977.22 ft³
